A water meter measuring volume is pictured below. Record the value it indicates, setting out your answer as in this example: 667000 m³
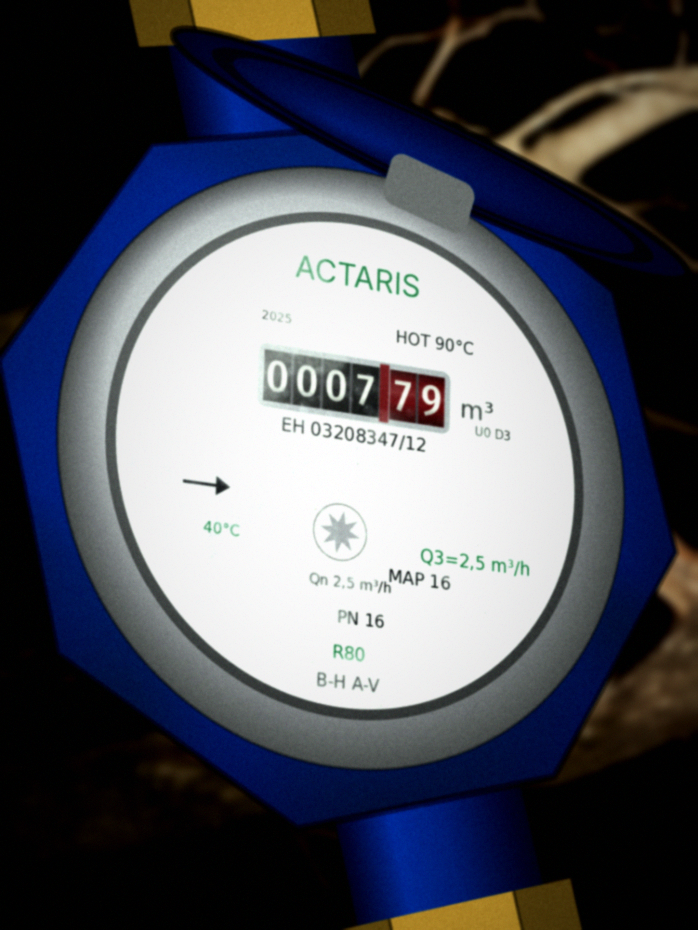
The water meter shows 7.79 m³
